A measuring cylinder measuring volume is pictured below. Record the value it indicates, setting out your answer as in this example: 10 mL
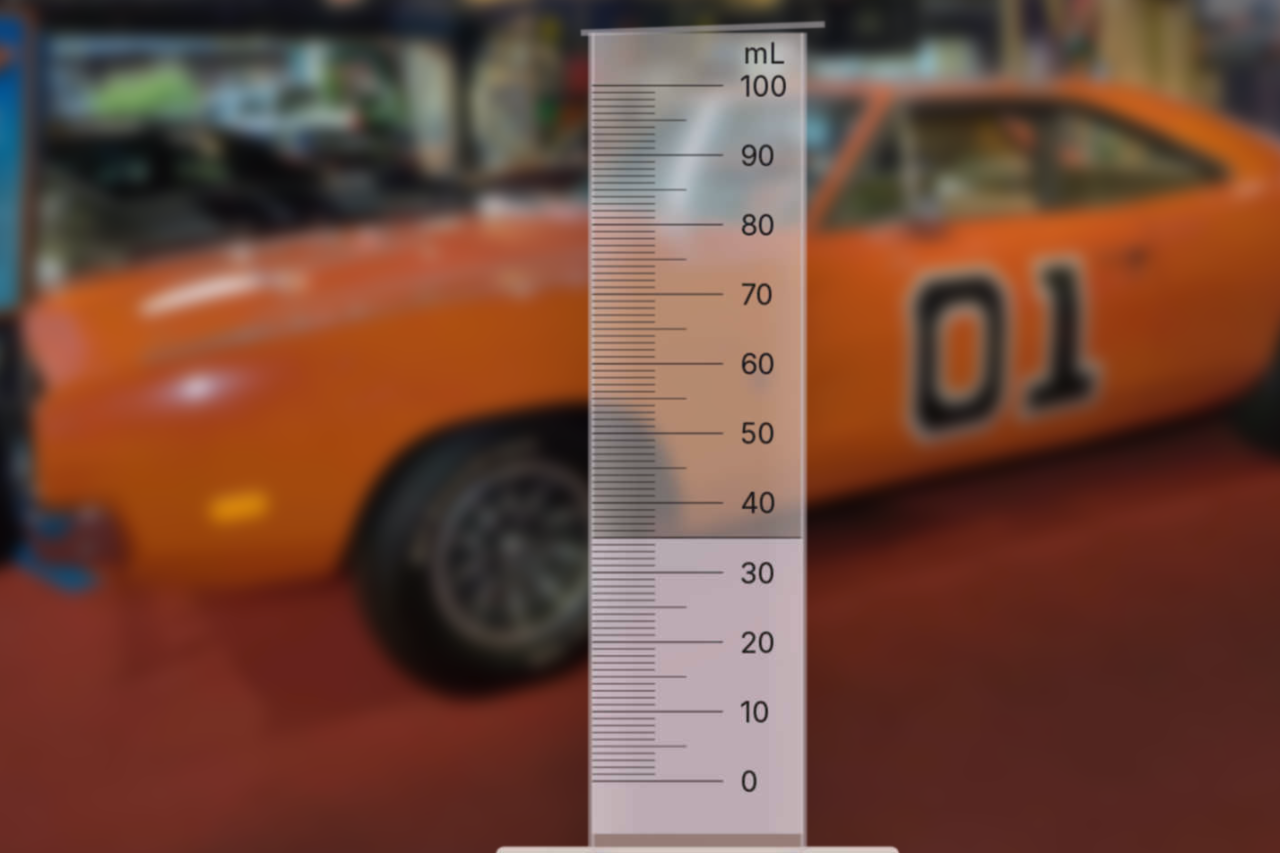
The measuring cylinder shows 35 mL
